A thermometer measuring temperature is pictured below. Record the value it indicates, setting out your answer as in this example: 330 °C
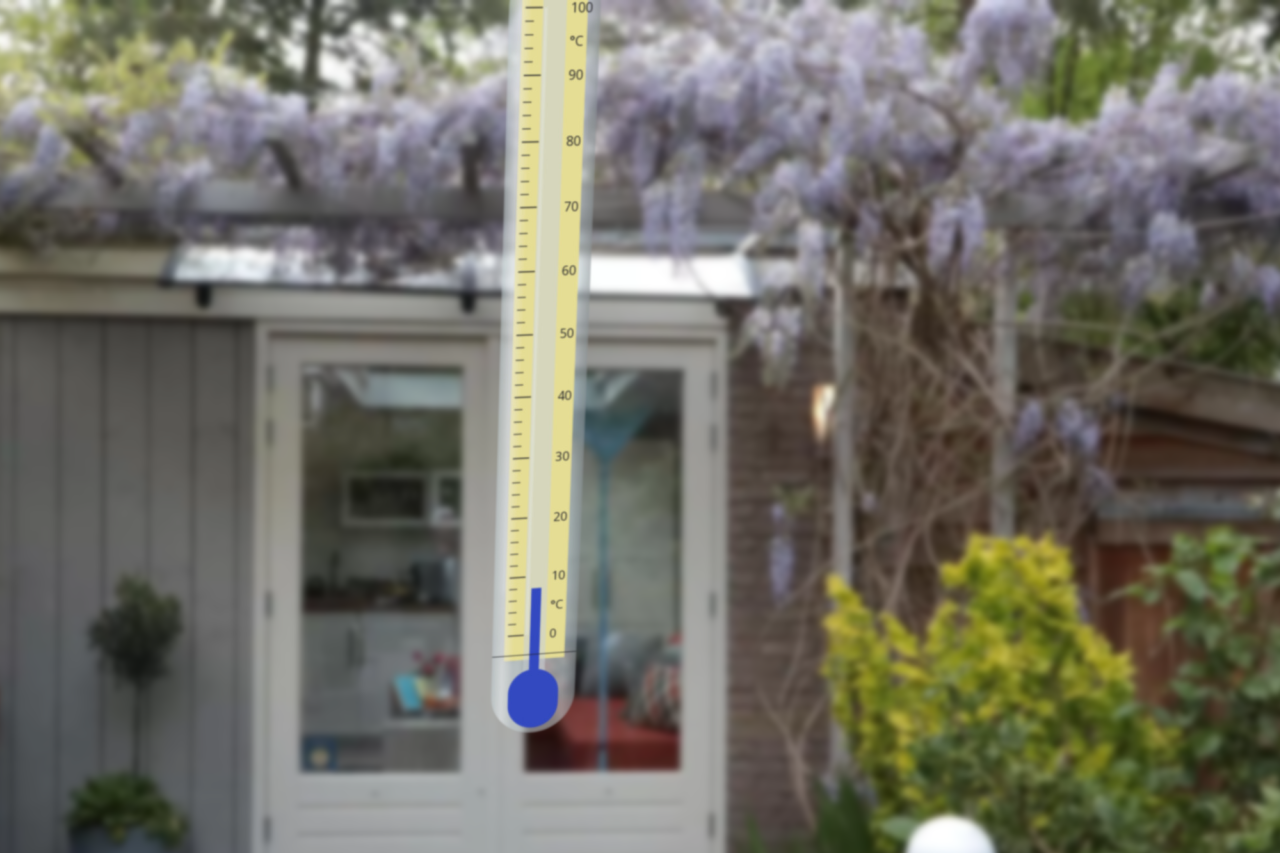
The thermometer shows 8 °C
